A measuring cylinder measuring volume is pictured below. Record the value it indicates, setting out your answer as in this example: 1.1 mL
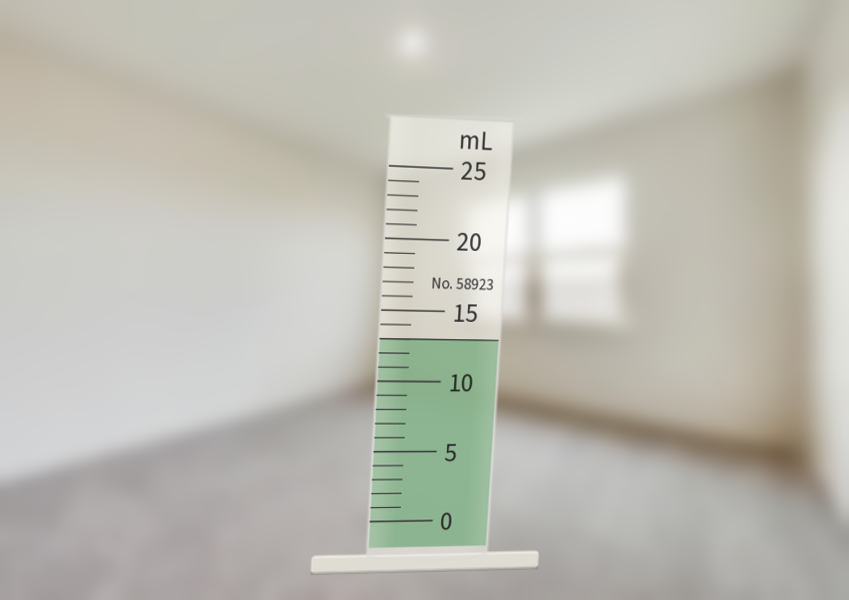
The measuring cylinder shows 13 mL
